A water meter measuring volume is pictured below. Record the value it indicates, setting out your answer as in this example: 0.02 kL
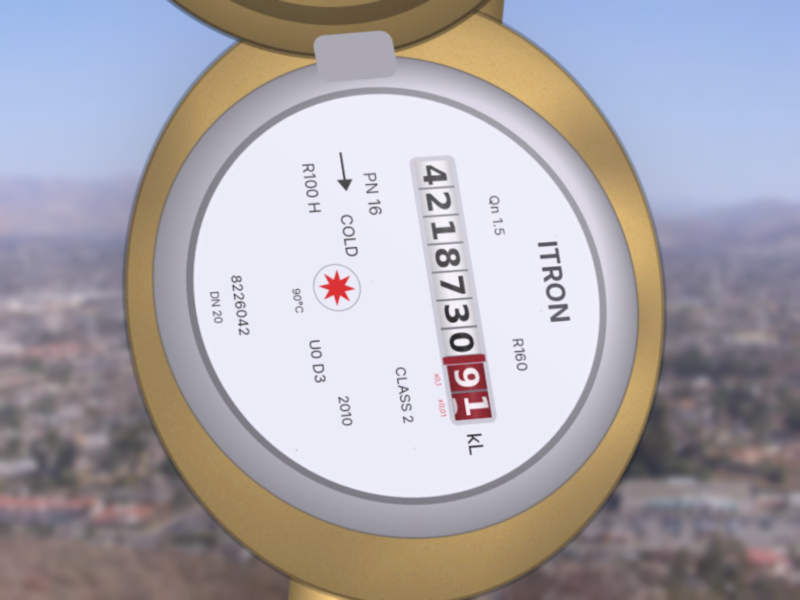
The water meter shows 4218730.91 kL
